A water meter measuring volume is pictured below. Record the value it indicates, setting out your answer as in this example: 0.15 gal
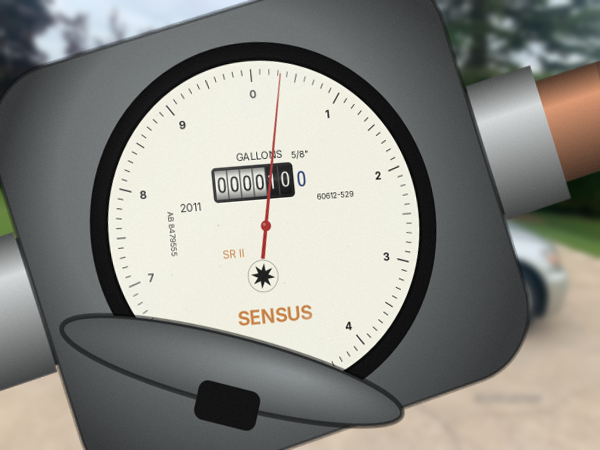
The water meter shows 100.3 gal
